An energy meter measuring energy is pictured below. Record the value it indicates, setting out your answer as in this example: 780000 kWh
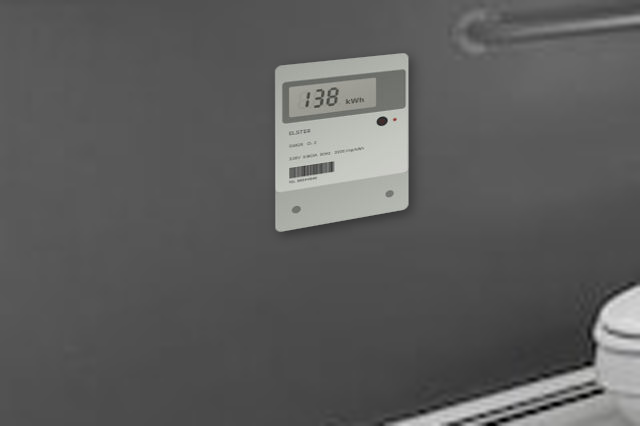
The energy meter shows 138 kWh
